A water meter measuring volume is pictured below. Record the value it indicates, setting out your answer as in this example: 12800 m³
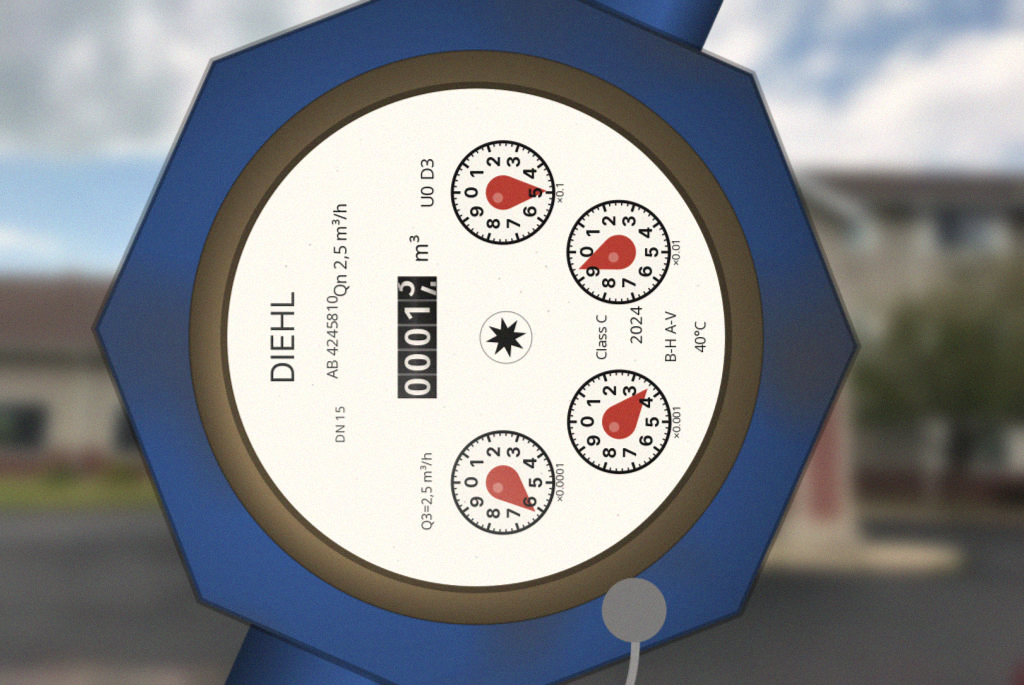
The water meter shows 13.4936 m³
